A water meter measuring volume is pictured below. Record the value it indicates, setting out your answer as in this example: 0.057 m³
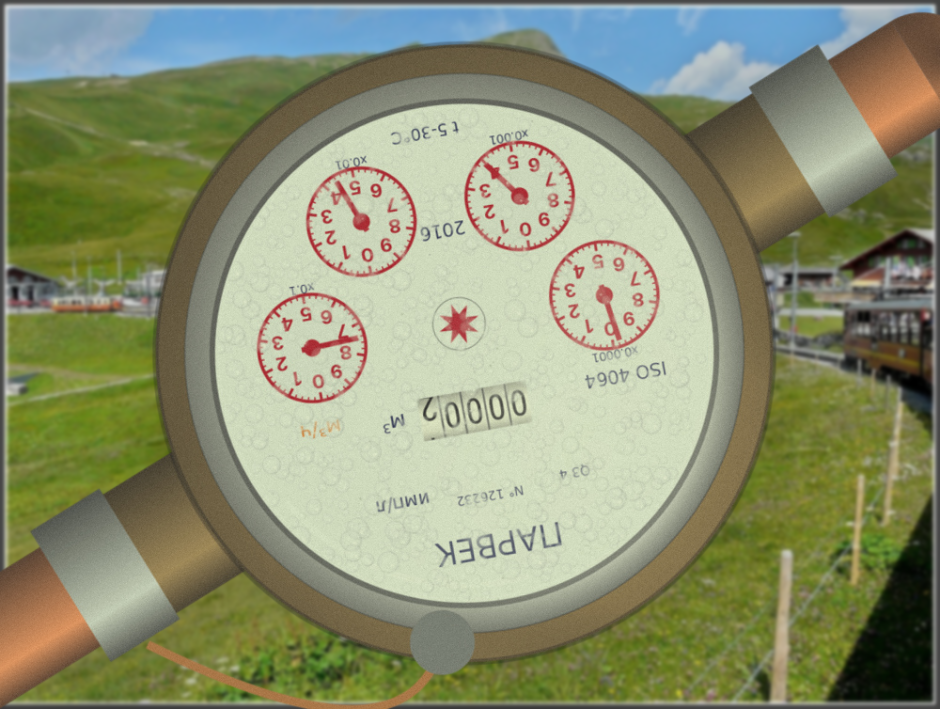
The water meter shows 1.7439 m³
